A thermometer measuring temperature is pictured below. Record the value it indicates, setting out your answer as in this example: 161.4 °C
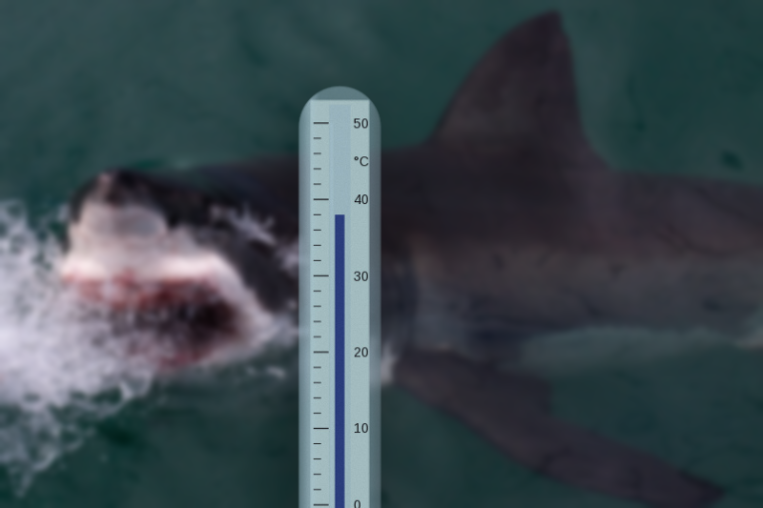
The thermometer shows 38 °C
